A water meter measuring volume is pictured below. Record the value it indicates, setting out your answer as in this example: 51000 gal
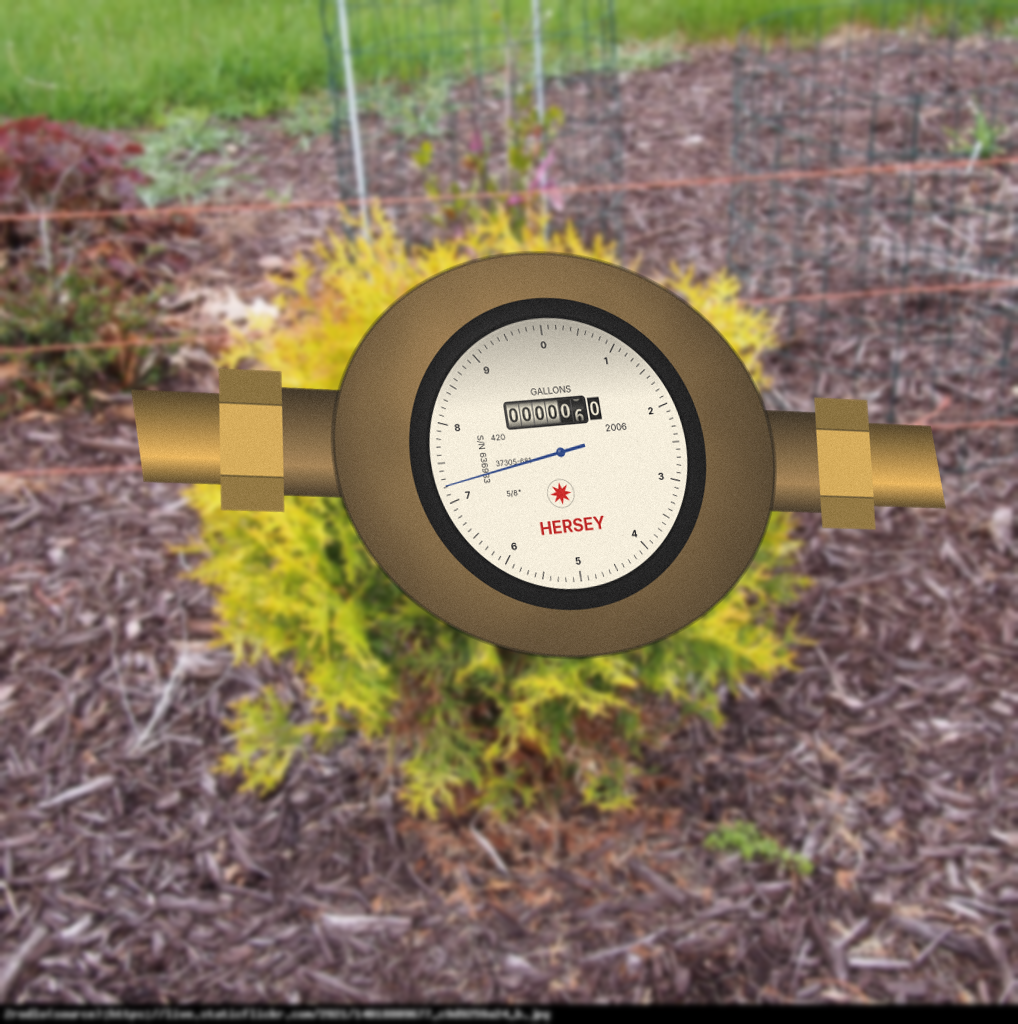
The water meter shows 57.2 gal
